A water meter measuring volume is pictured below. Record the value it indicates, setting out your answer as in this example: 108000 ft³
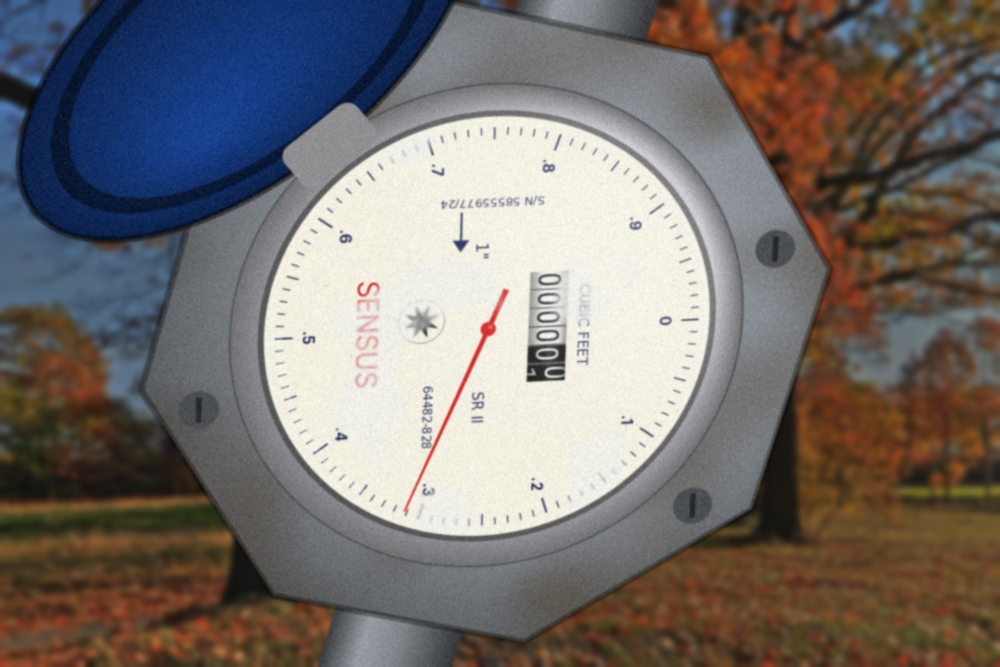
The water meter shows 0.31 ft³
